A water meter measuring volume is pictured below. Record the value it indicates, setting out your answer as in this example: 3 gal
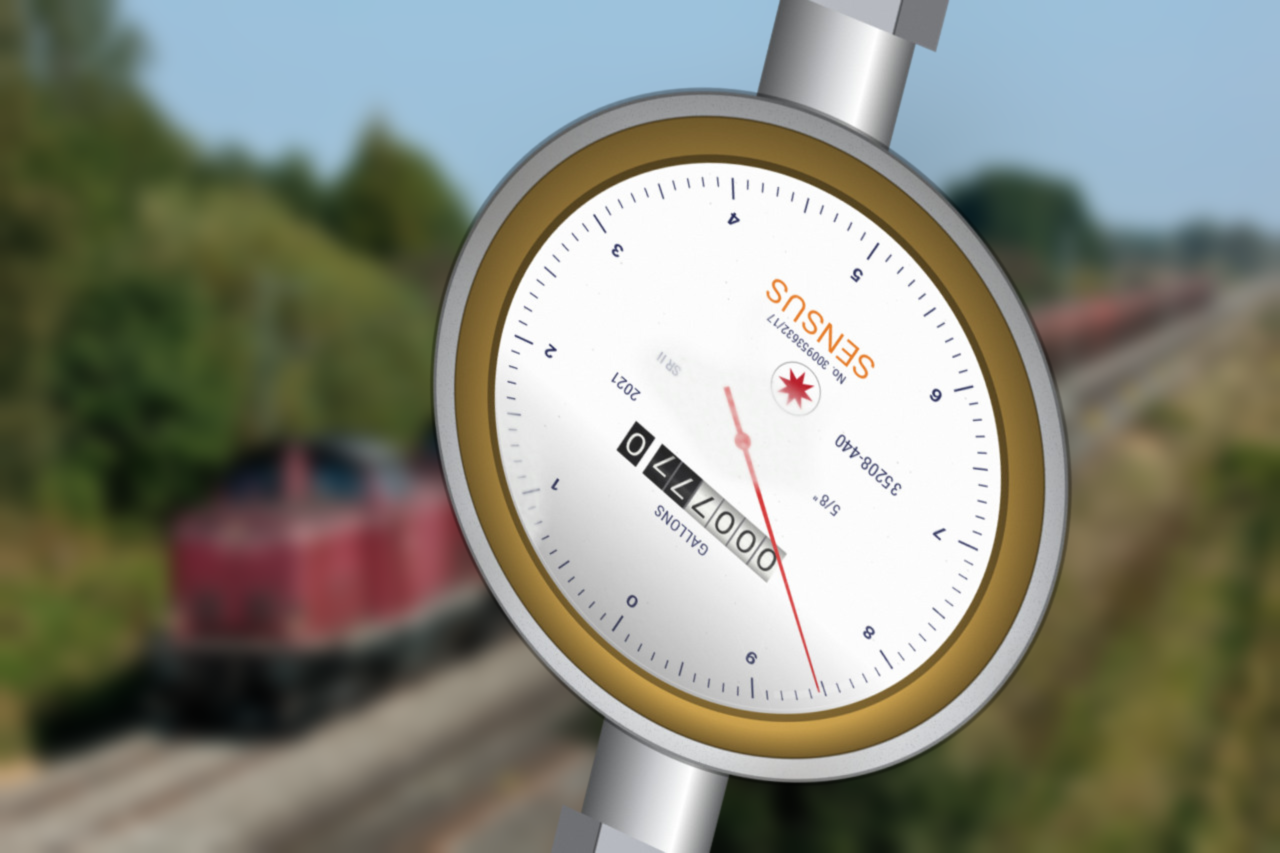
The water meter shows 7768.5 gal
